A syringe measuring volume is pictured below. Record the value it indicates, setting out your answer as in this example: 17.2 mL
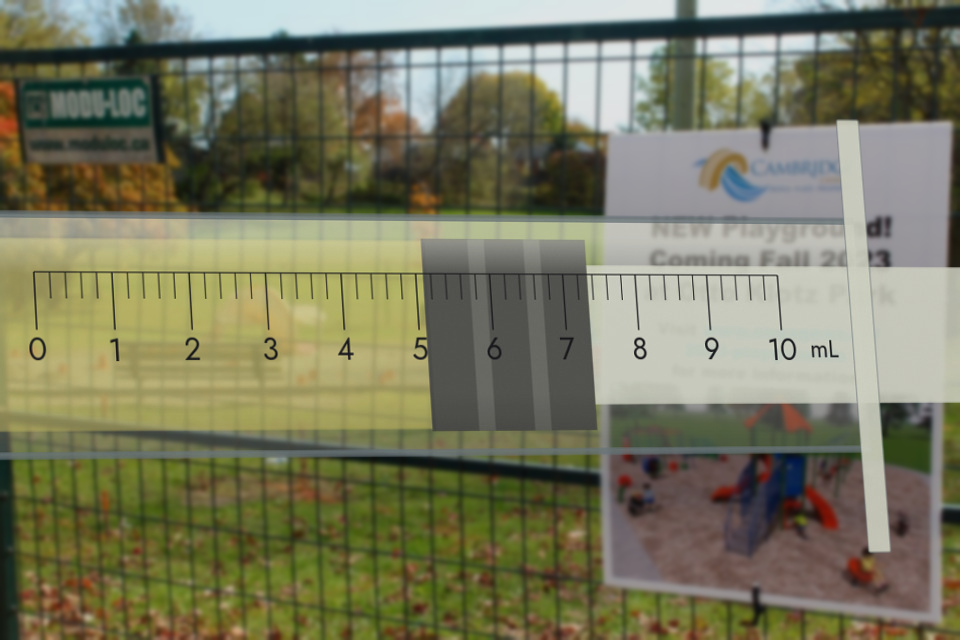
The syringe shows 5.1 mL
